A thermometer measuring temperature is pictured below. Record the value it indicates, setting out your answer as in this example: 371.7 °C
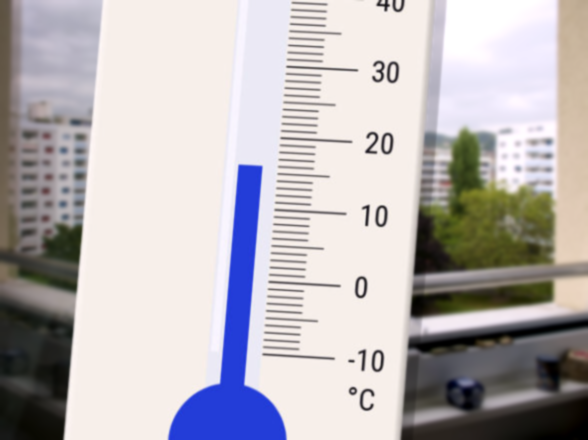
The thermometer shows 16 °C
